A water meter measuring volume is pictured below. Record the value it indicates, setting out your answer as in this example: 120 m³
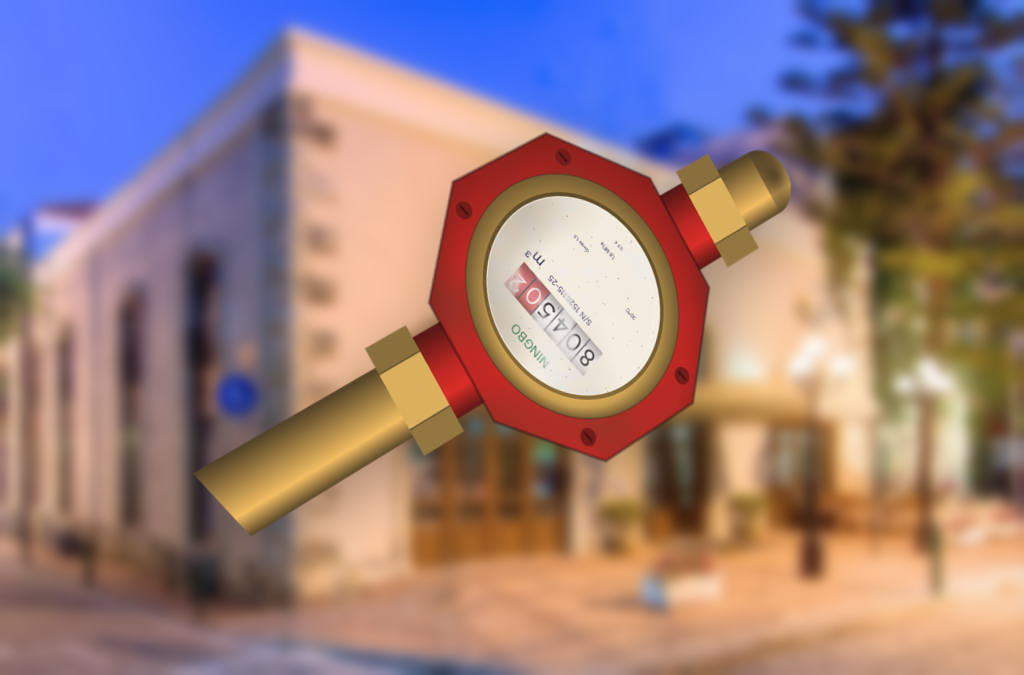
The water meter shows 8045.02 m³
